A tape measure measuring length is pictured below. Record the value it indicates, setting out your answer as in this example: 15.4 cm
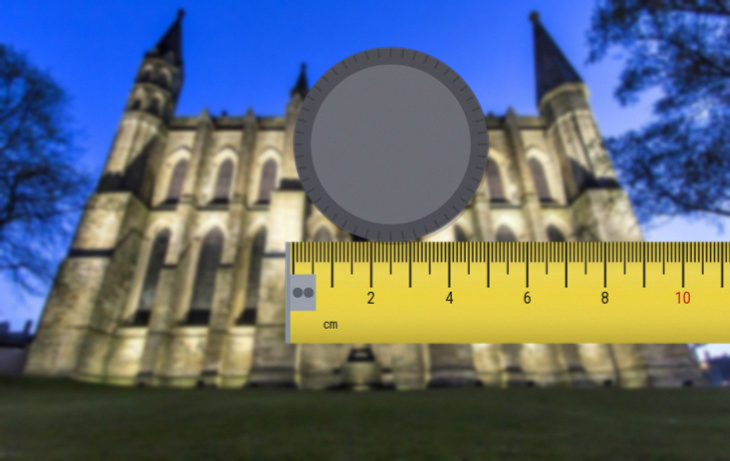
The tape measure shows 5 cm
